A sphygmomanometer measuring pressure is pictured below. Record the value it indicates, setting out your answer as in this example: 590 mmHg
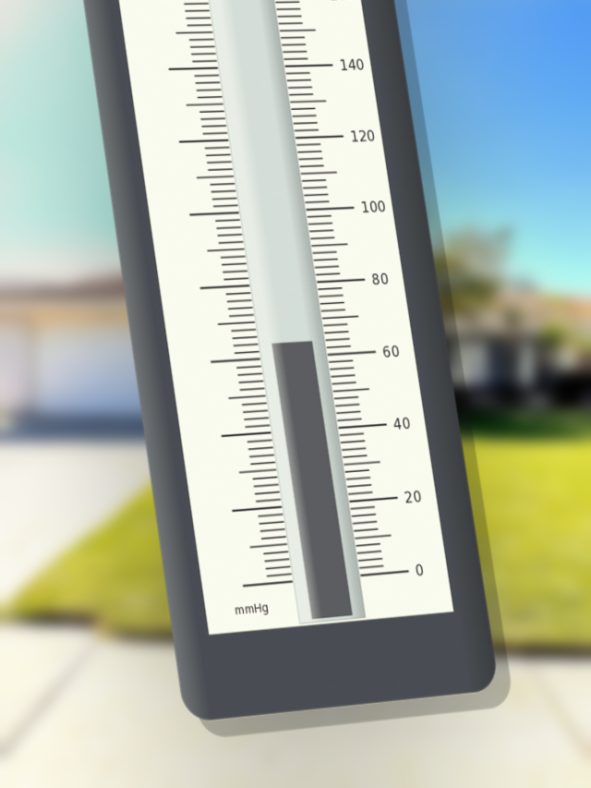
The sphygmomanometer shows 64 mmHg
